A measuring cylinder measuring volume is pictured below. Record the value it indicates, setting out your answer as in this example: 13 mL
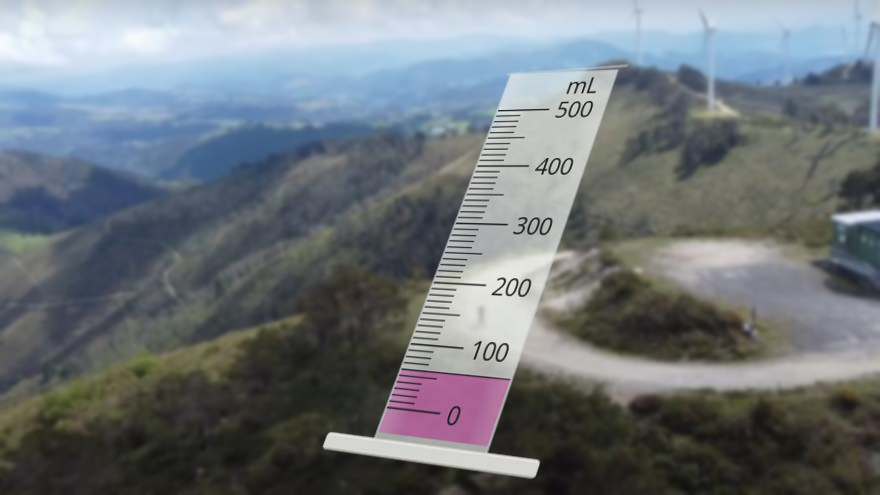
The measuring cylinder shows 60 mL
